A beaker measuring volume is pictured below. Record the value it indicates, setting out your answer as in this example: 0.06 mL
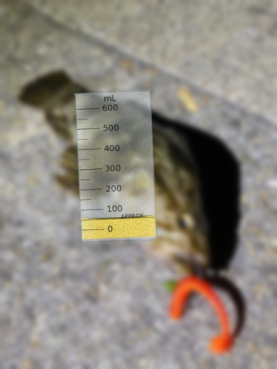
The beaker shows 50 mL
